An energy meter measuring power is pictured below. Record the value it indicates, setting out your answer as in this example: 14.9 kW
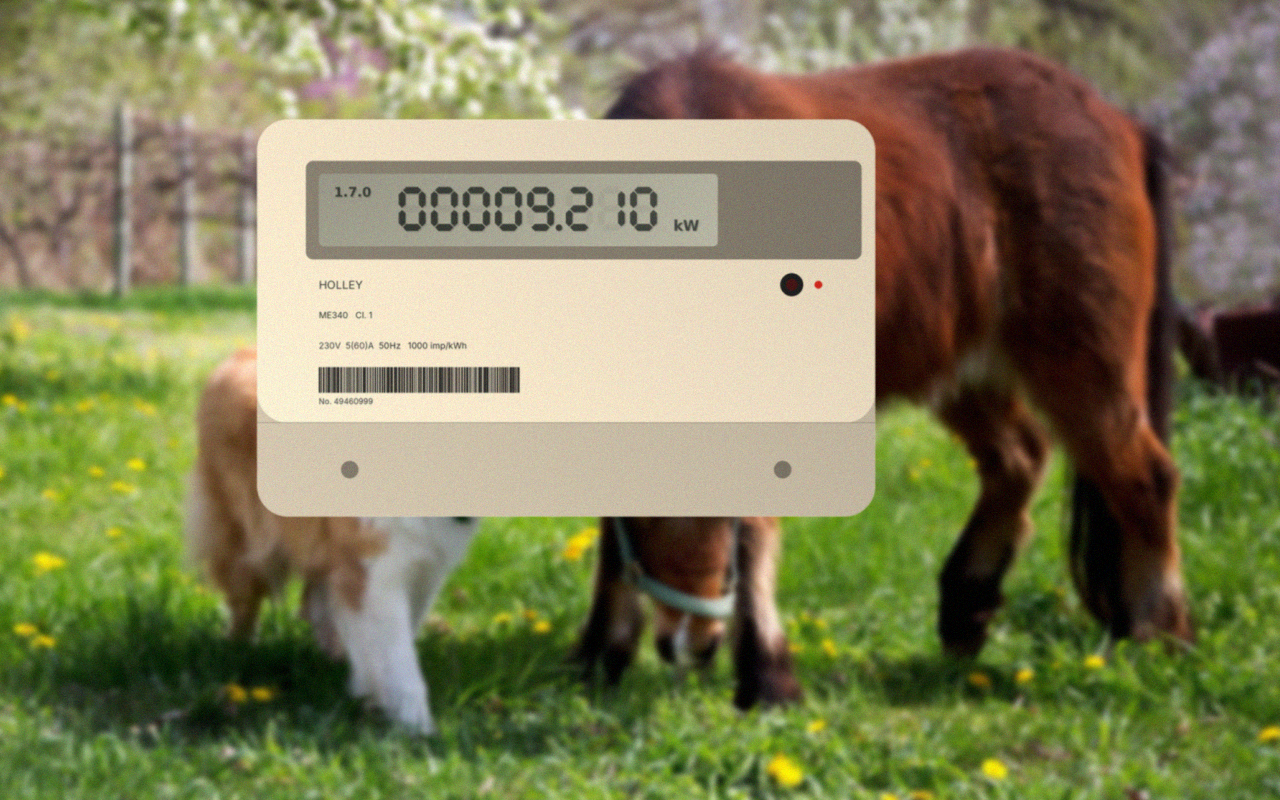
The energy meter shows 9.210 kW
